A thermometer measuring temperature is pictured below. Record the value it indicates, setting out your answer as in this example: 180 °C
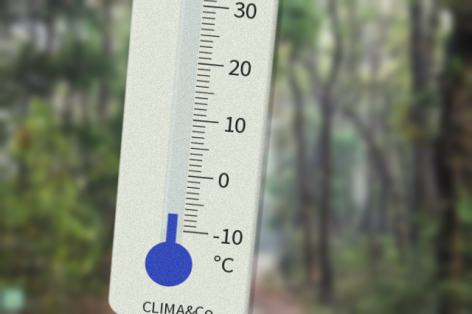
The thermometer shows -7 °C
